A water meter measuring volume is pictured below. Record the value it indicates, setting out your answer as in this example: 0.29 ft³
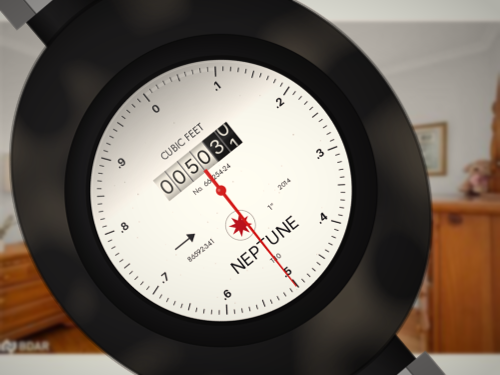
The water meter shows 5030.50 ft³
